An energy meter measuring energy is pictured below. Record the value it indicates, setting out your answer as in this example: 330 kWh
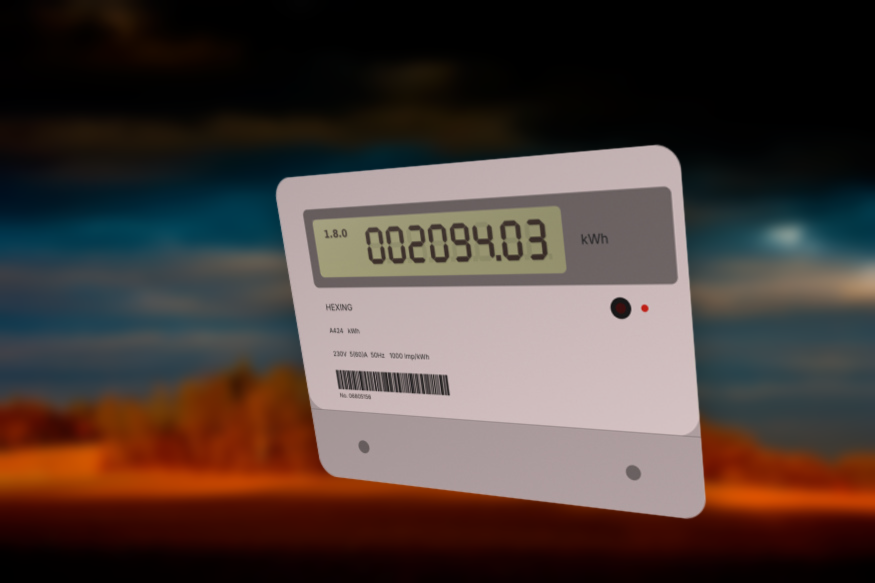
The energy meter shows 2094.03 kWh
